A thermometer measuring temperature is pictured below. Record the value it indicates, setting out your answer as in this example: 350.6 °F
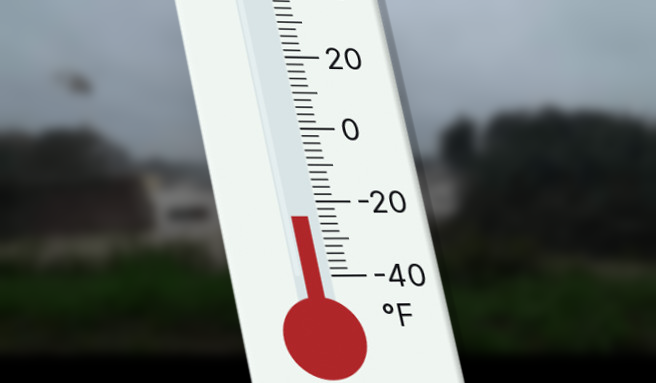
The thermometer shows -24 °F
